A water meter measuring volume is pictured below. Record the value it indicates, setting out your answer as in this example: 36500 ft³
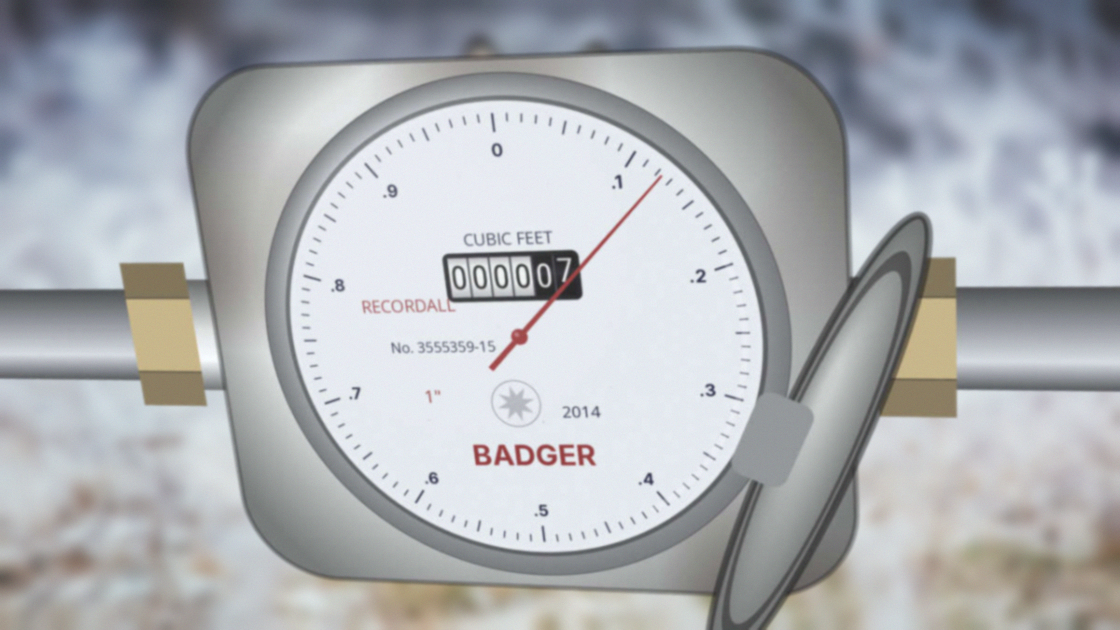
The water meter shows 7.12 ft³
